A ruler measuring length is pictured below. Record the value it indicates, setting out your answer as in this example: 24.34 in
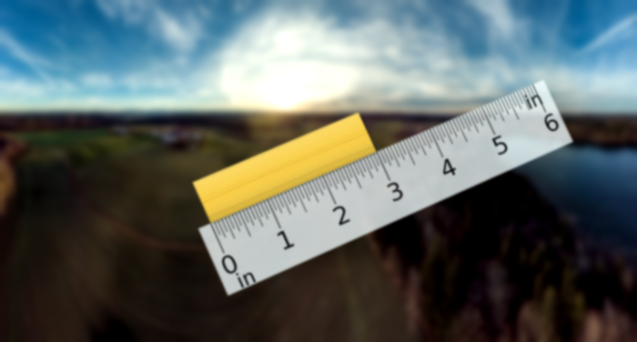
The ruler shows 3 in
